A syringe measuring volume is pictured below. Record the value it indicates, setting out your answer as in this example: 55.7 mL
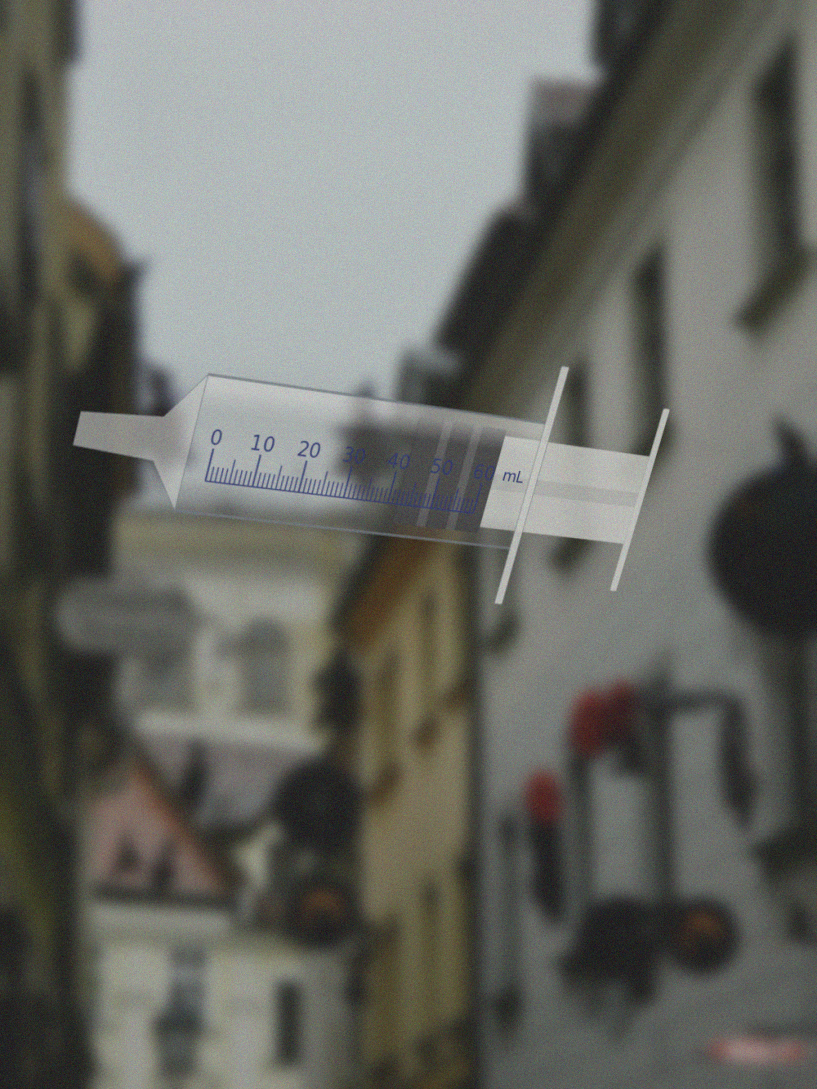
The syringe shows 42 mL
